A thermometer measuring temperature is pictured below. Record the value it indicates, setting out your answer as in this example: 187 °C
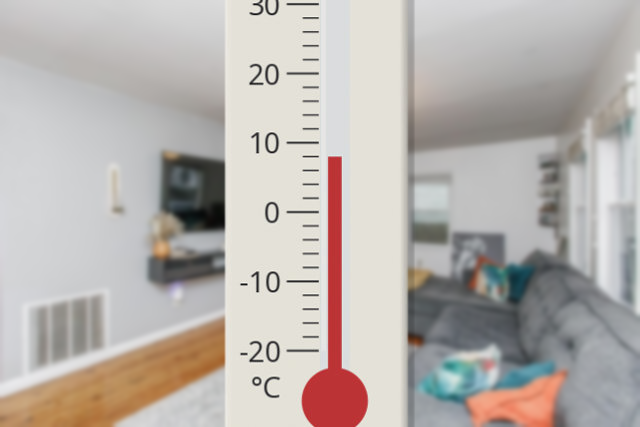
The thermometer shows 8 °C
